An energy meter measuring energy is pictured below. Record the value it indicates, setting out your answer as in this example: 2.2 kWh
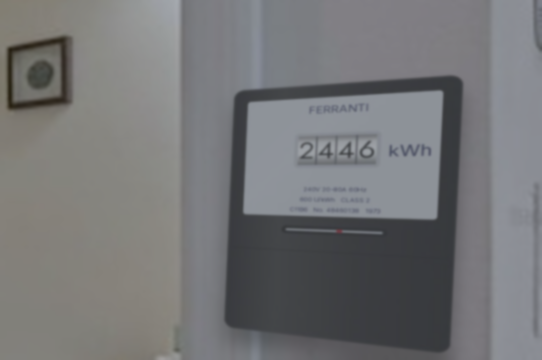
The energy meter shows 2446 kWh
